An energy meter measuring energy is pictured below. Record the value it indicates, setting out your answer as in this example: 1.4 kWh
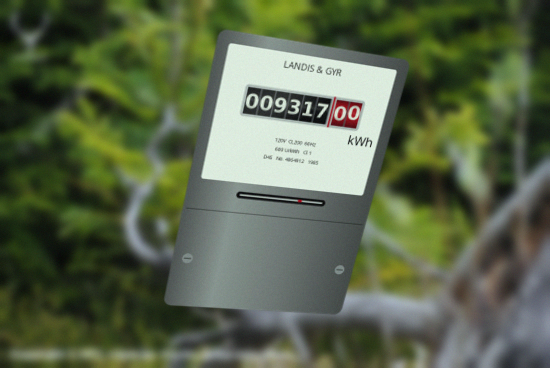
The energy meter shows 9317.00 kWh
